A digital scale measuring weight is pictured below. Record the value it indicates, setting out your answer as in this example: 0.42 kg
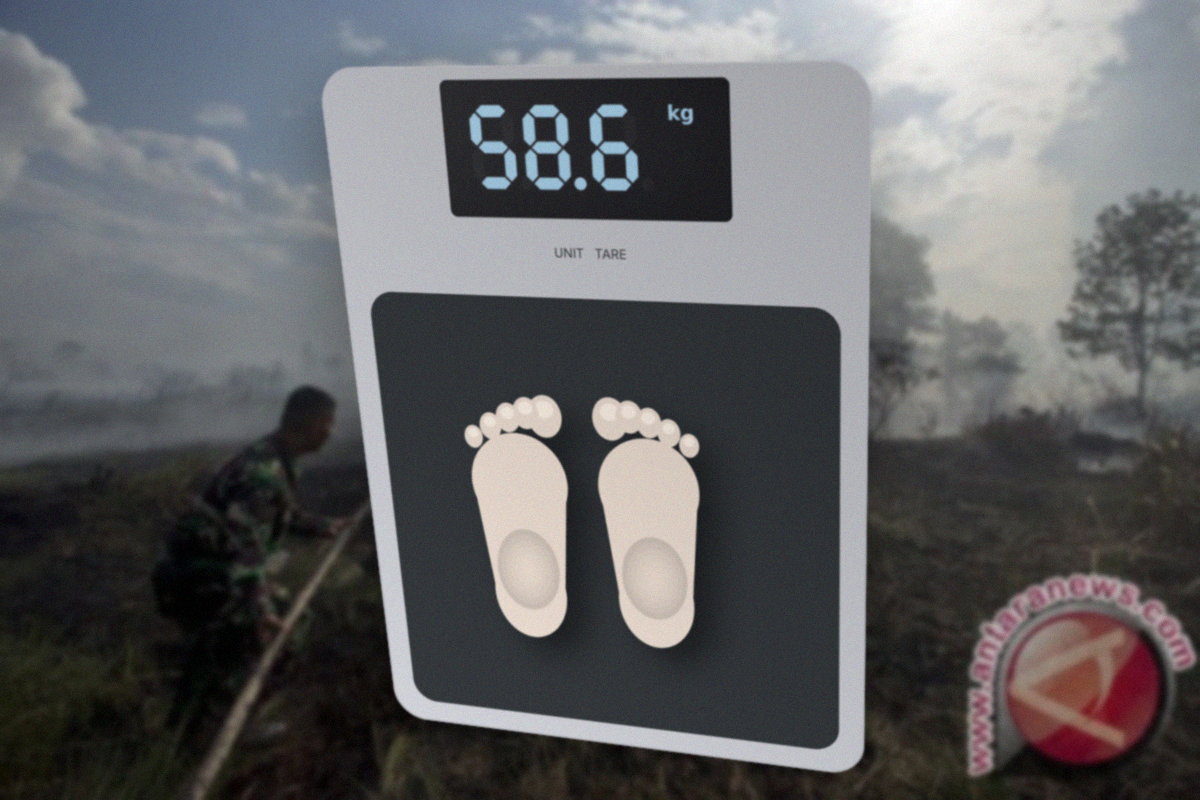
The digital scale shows 58.6 kg
